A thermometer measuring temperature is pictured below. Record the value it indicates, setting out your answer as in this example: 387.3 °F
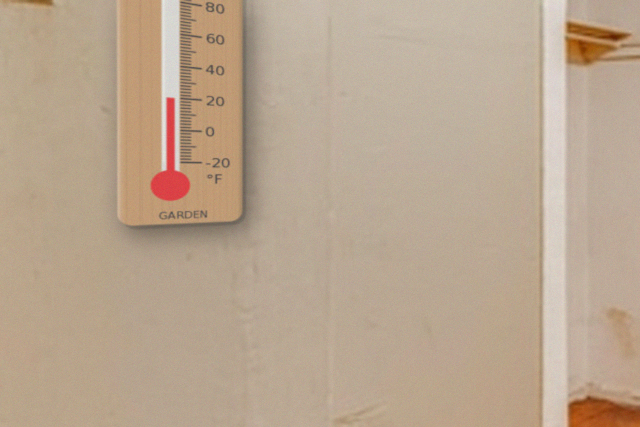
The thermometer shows 20 °F
